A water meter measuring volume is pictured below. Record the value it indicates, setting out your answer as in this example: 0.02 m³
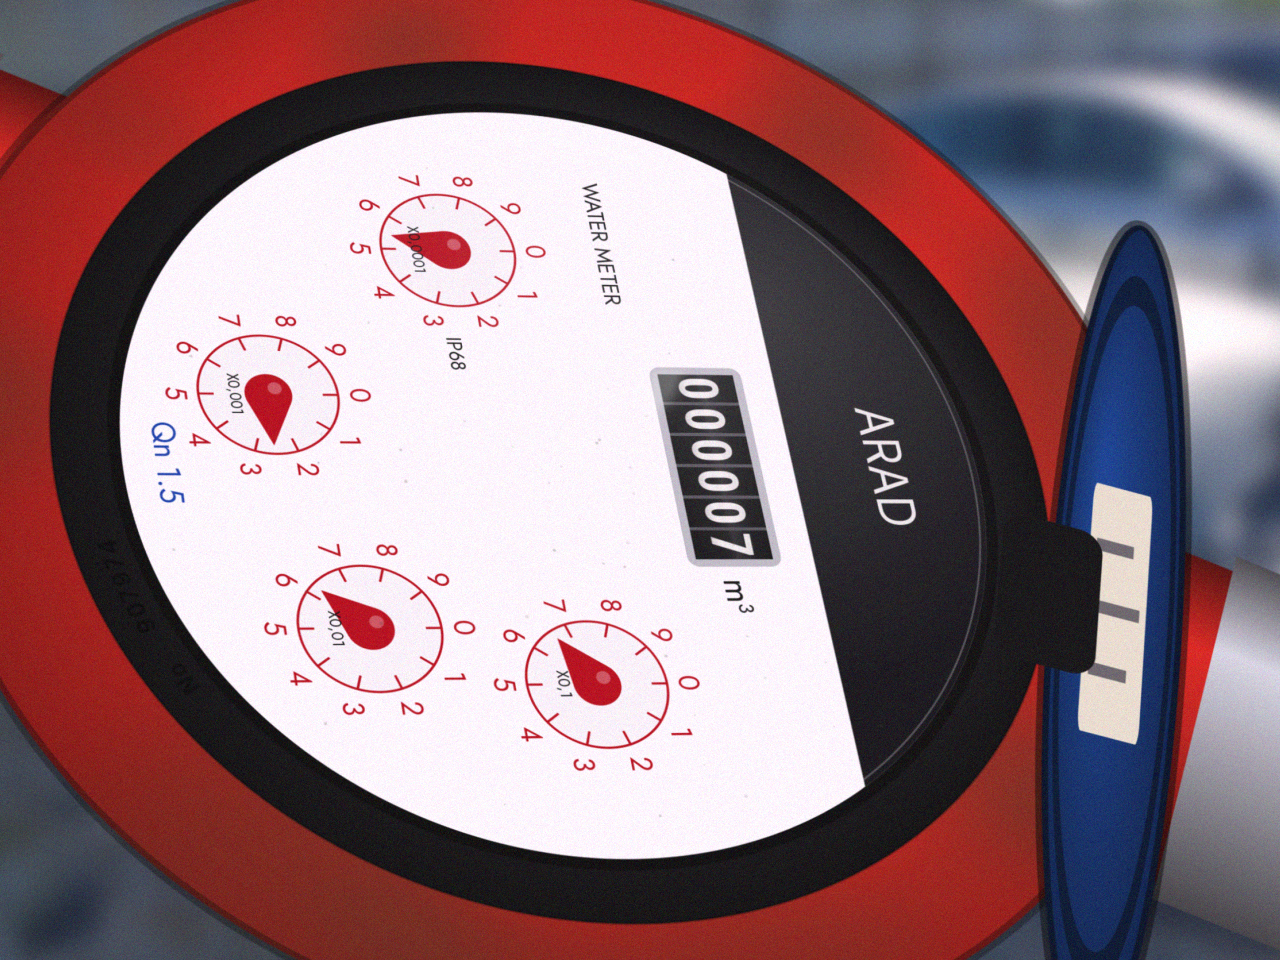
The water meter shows 7.6625 m³
